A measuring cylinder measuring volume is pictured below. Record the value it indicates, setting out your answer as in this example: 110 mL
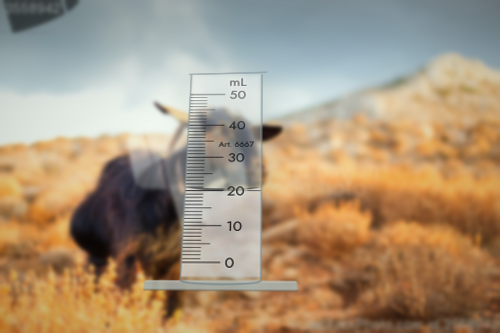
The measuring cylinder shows 20 mL
